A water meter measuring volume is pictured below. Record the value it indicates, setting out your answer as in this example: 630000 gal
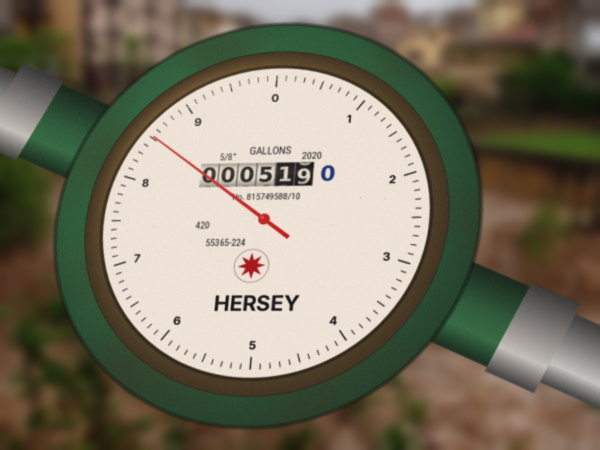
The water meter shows 5188.5 gal
